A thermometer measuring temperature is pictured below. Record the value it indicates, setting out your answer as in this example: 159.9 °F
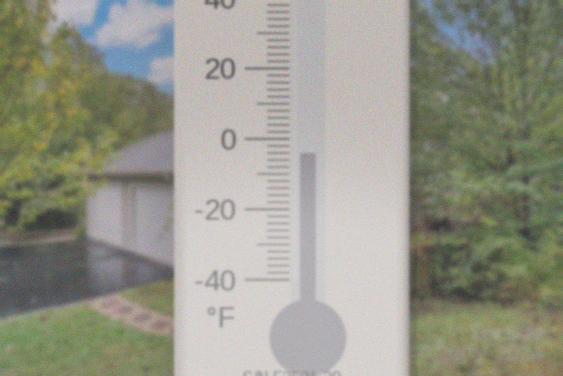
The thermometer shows -4 °F
